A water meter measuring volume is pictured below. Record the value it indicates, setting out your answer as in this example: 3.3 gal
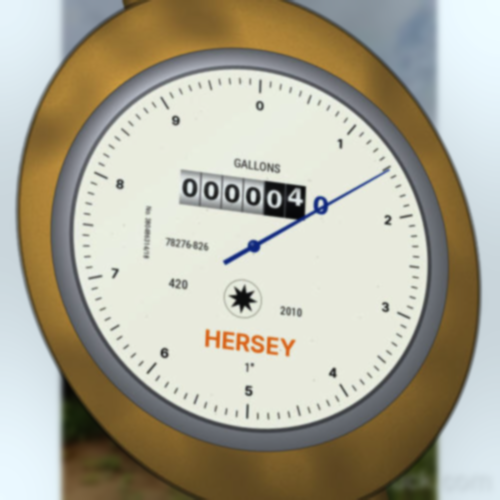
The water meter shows 41.5 gal
